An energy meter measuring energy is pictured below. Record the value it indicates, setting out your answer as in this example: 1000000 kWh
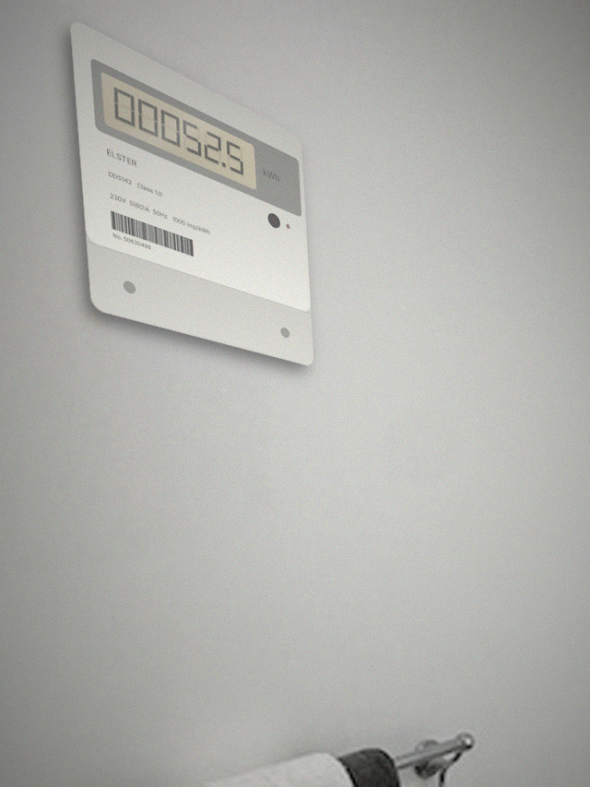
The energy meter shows 52.5 kWh
